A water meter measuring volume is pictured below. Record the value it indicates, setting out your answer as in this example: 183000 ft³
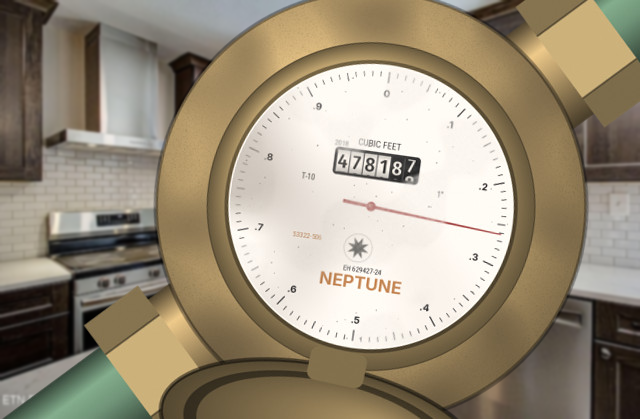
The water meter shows 478187.26 ft³
